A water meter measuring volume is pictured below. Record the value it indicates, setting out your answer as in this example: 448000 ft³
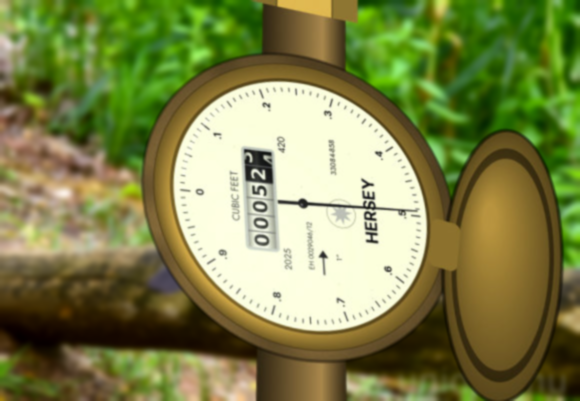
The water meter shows 523.49 ft³
